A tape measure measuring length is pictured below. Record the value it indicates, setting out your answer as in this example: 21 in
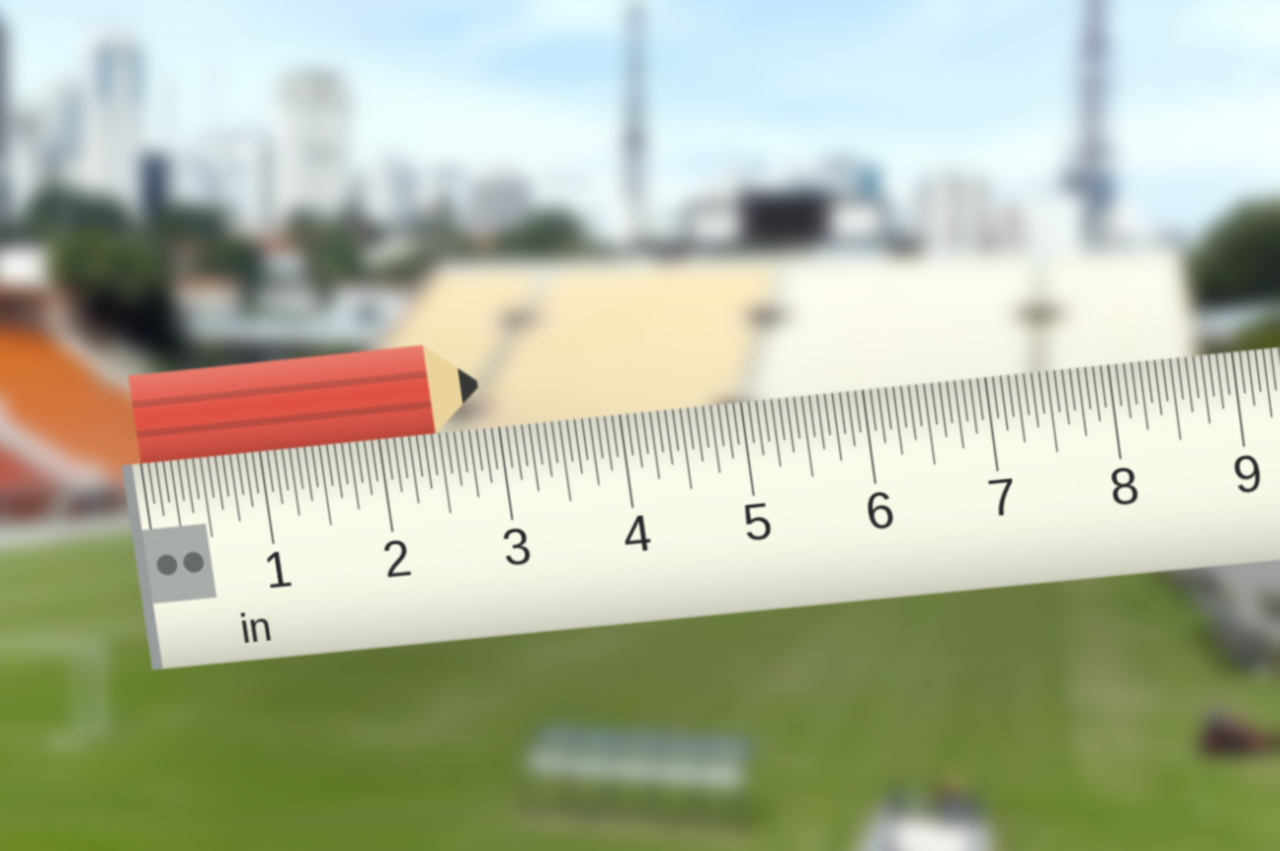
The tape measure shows 2.875 in
